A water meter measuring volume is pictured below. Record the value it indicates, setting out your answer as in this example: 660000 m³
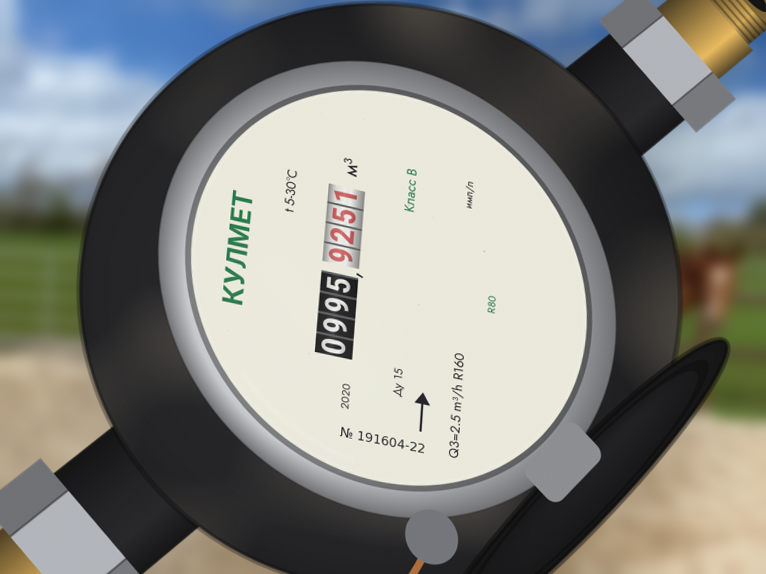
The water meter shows 995.9251 m³
